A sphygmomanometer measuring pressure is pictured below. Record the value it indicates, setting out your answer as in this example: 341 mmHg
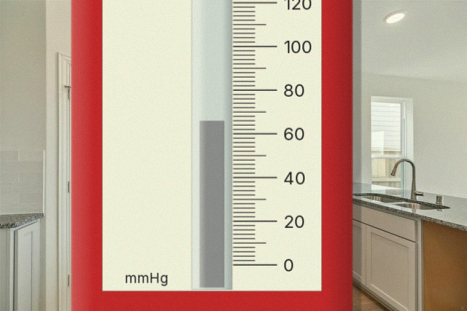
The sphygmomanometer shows 66 mmHg
